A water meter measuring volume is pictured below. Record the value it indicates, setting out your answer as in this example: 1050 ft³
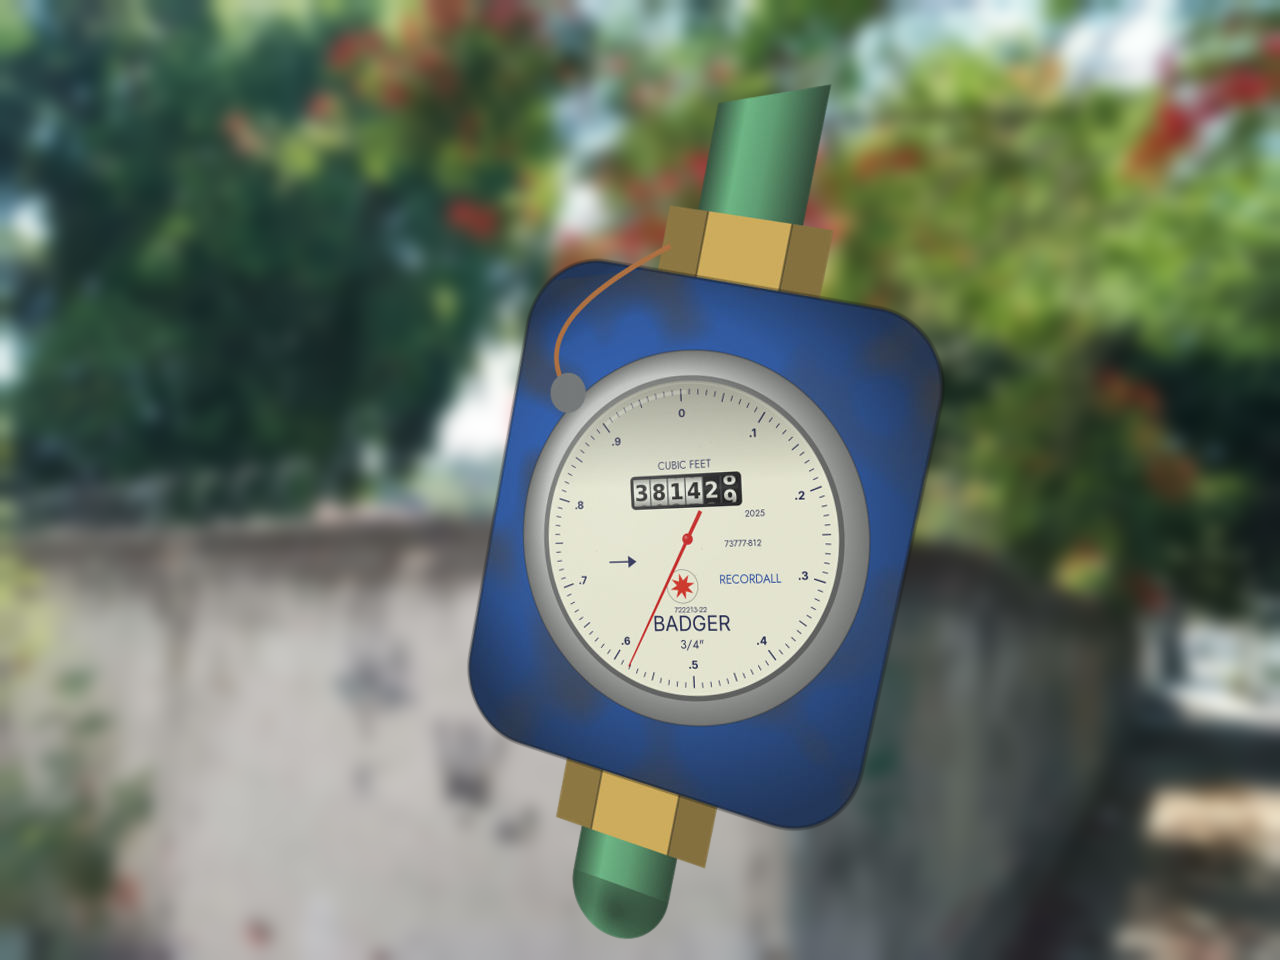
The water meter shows 381428.58 ft³
